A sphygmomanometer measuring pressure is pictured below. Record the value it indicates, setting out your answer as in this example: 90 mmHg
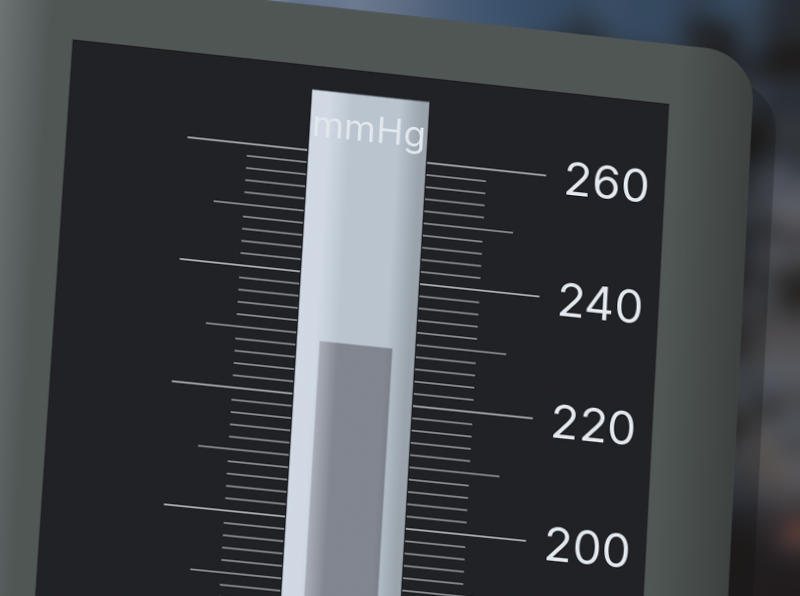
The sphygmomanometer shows 229 mmHg
